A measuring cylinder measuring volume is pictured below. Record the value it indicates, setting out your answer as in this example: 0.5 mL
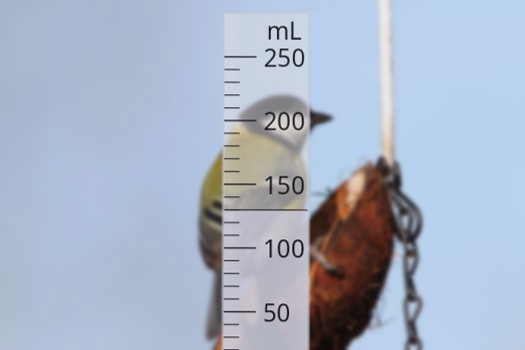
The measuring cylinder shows 130 mL
